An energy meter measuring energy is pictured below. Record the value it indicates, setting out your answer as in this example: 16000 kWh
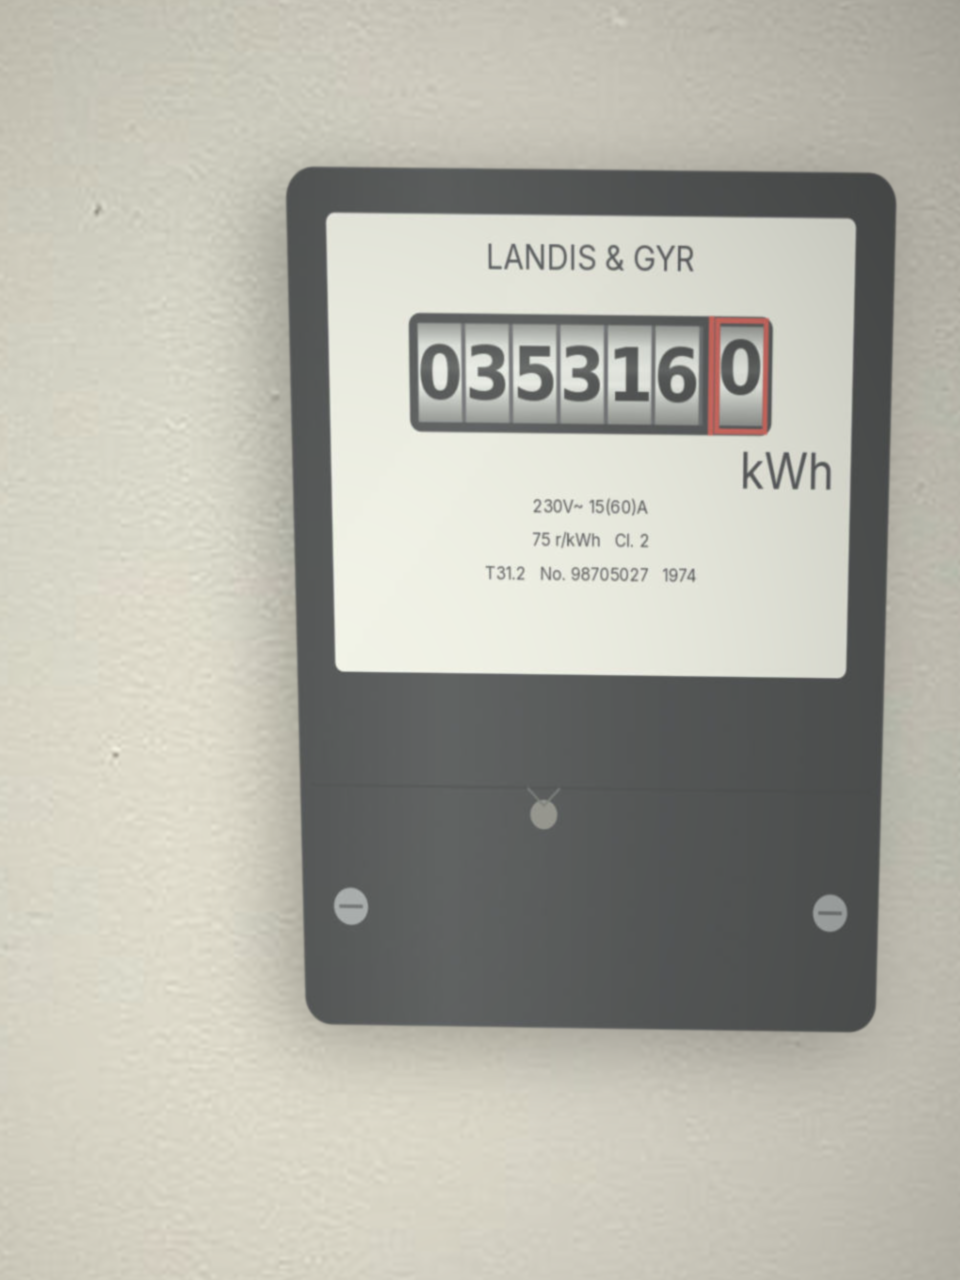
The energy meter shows 35316.0 kWh
